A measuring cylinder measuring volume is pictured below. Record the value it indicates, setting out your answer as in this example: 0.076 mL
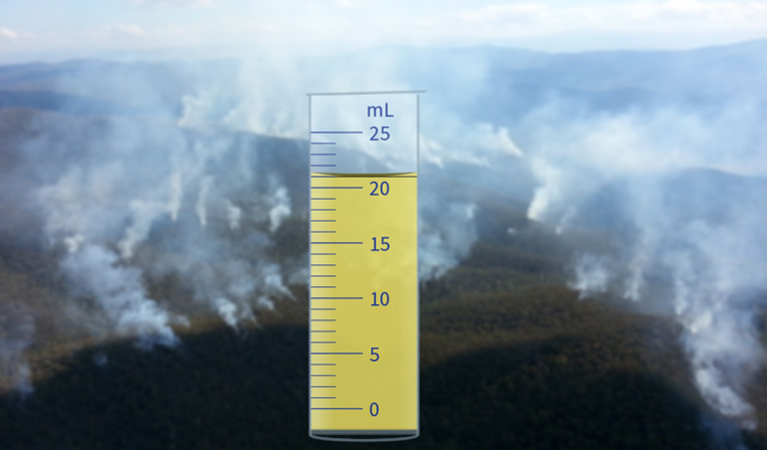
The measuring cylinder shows 21 mL
